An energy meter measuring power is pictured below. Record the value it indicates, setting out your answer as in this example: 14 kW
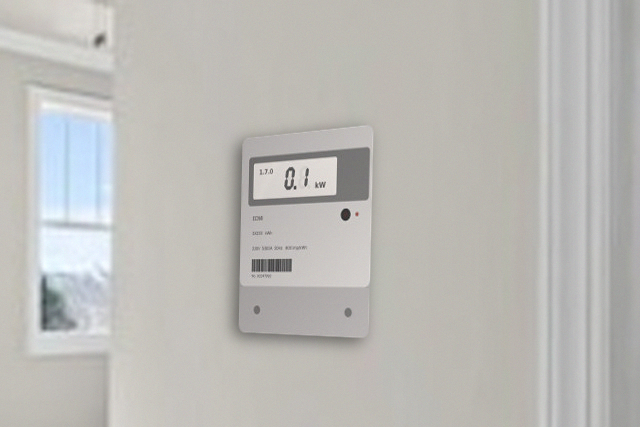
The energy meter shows 0.1 kW
